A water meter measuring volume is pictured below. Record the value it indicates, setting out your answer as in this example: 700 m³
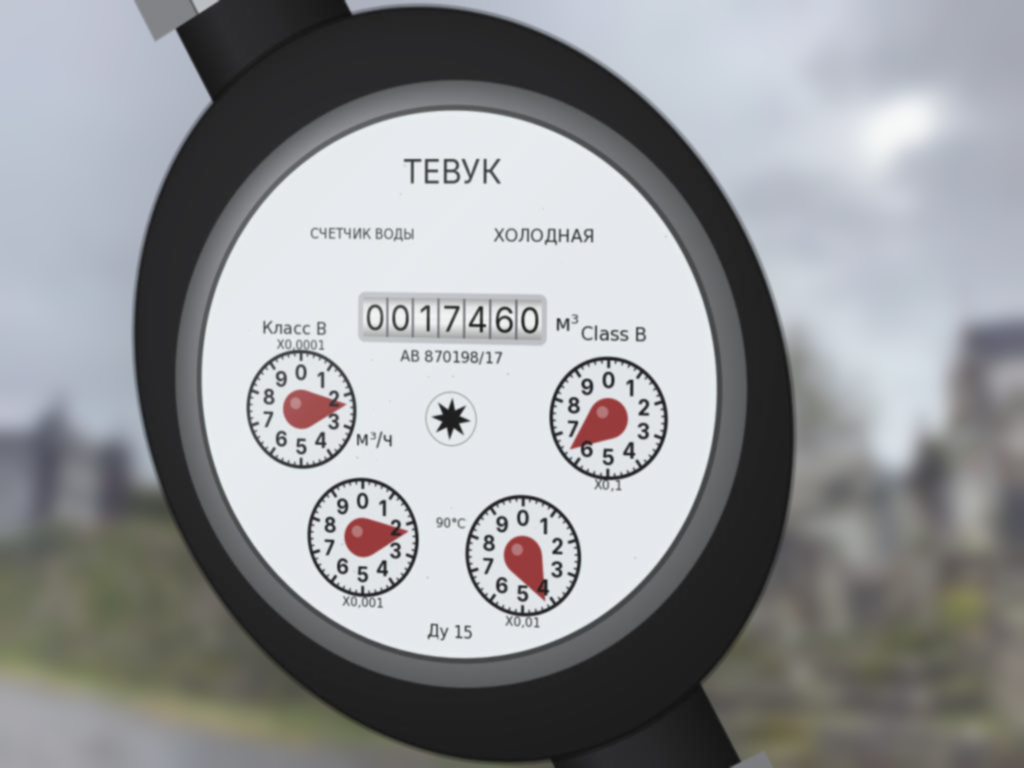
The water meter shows 17460.6422 m³
